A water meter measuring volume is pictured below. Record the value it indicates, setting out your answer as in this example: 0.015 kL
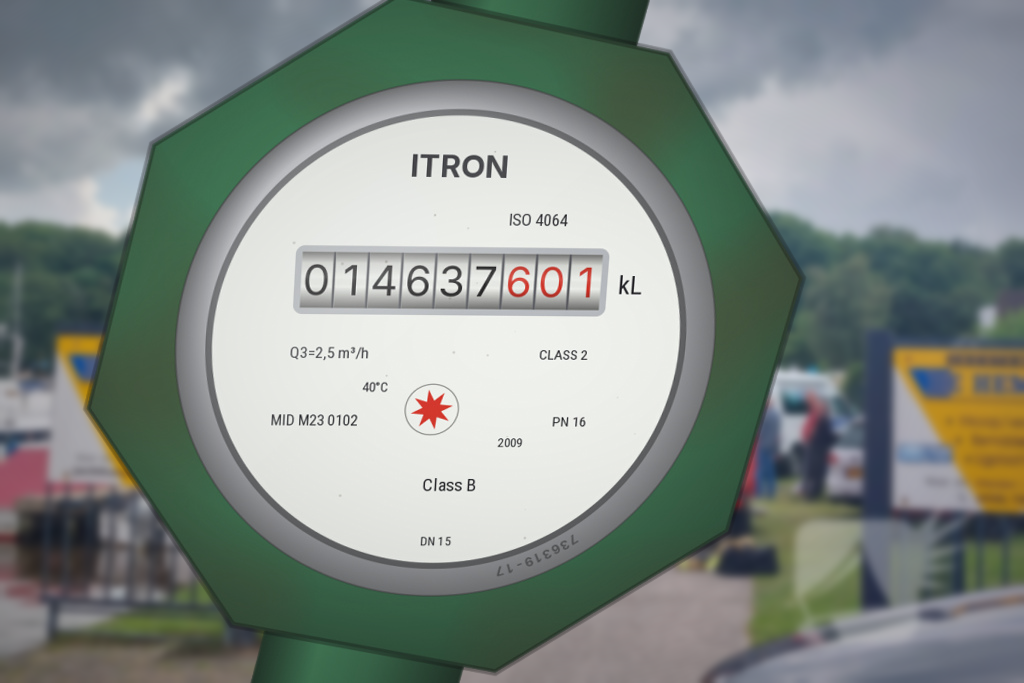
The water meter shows 14637.601 kL
